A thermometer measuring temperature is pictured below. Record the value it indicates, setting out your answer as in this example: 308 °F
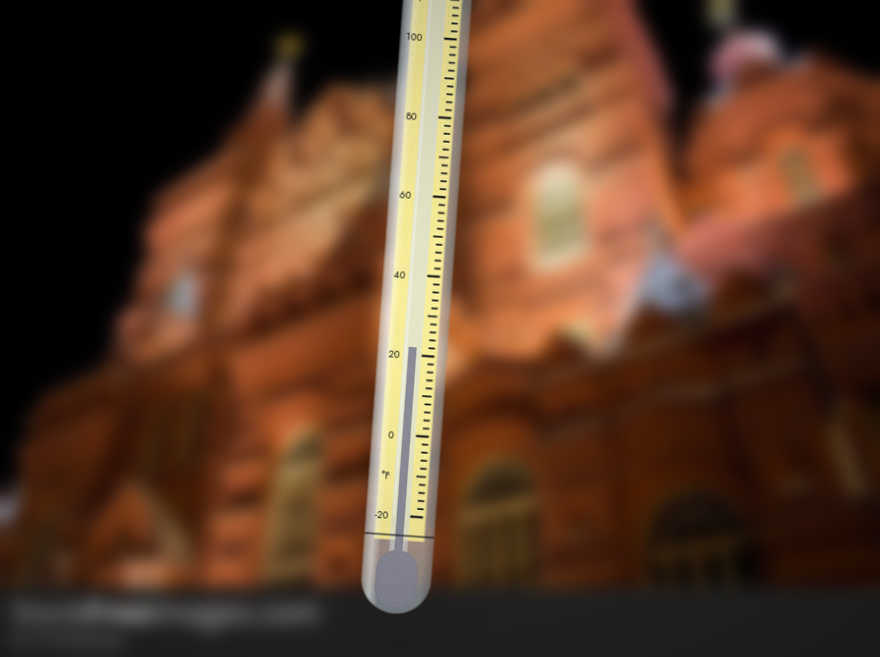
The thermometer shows 22 °F
